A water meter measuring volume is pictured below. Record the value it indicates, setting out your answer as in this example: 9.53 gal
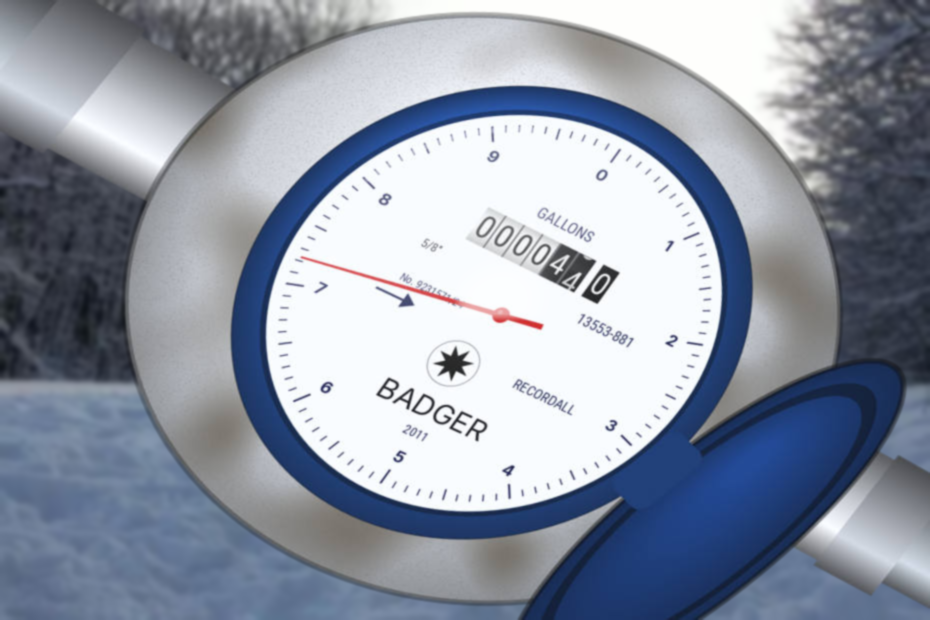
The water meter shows 437.2 gal
